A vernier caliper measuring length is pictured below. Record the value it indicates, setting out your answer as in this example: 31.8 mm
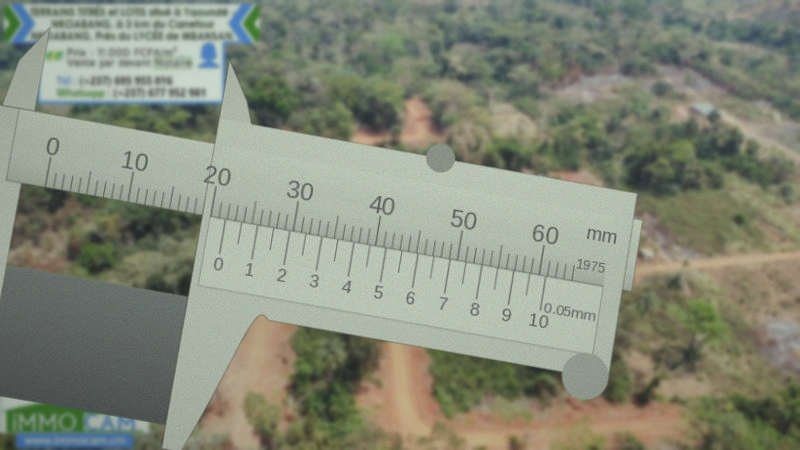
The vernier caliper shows 21.8 mm
